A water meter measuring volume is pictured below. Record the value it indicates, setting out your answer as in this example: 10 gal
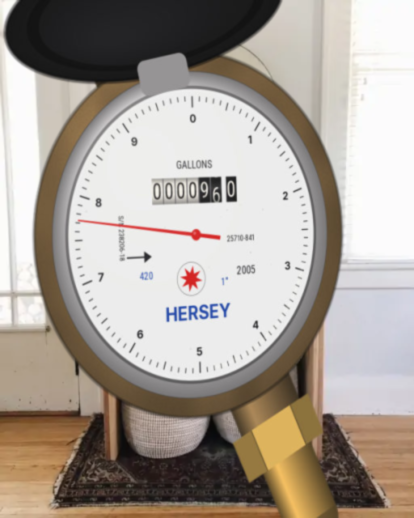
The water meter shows 957.7 gal
